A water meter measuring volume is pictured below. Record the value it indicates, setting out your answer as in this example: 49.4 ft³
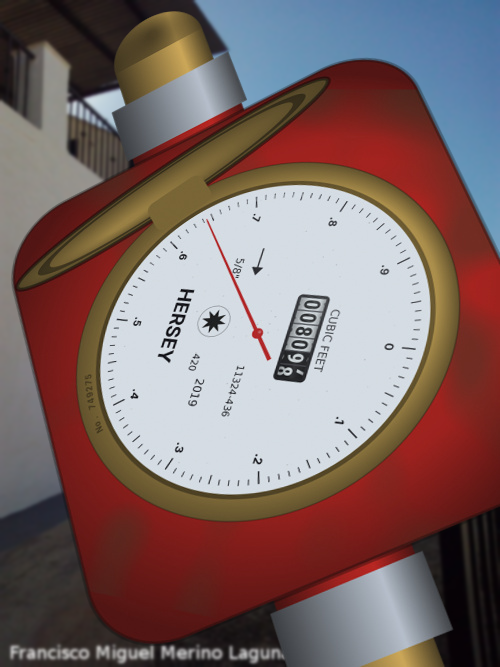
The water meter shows 8097.64 ft³
